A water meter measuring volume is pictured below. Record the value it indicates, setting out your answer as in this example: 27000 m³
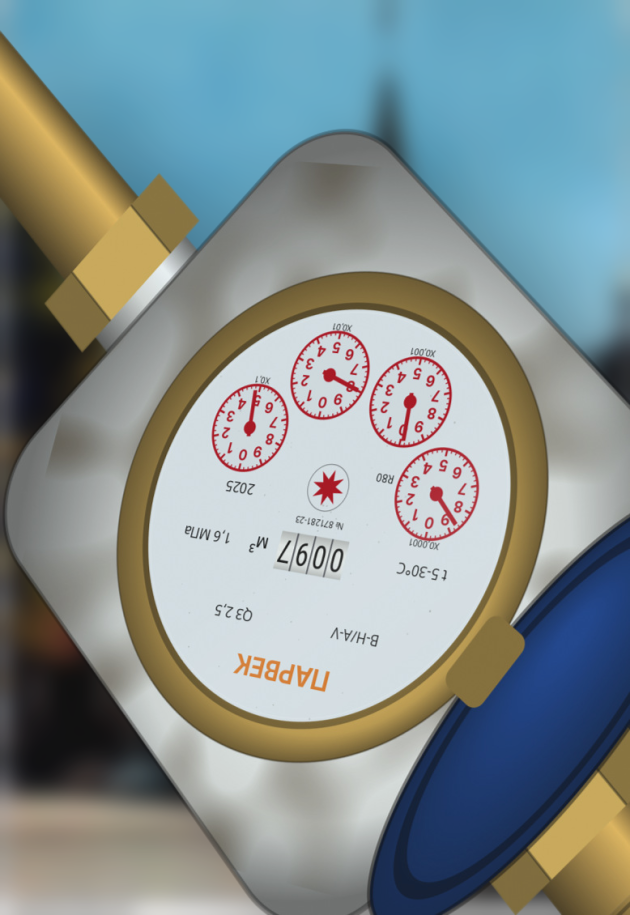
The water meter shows 97.4798 m³
